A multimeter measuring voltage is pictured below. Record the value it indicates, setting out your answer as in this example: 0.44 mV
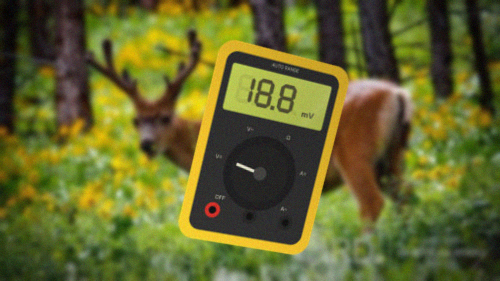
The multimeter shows 18.8 mV
